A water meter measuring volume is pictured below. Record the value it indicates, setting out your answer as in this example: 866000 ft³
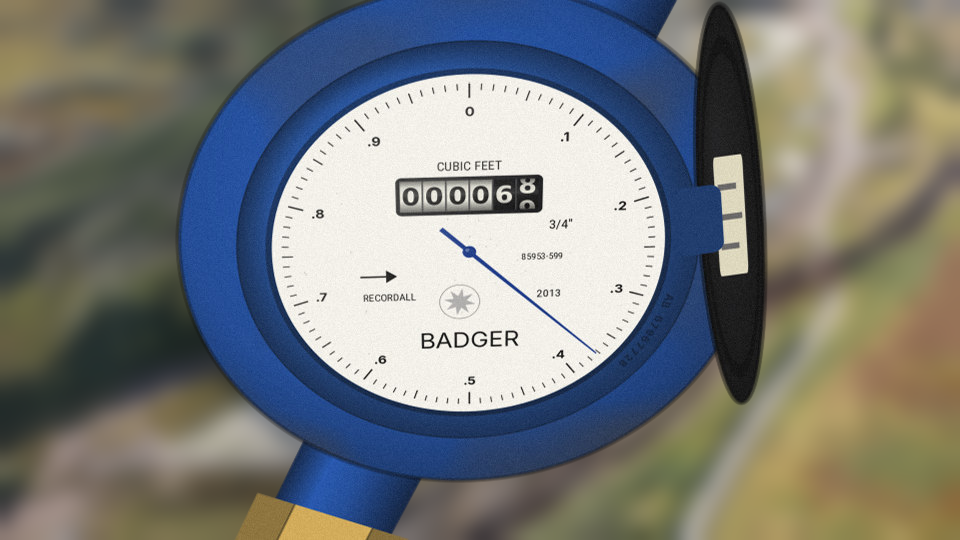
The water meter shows 68.37 ft³
